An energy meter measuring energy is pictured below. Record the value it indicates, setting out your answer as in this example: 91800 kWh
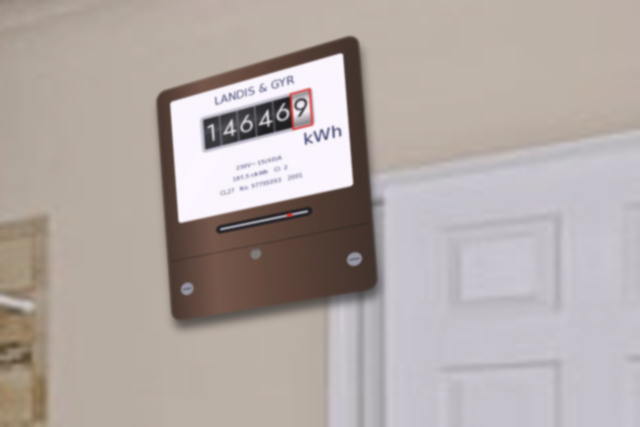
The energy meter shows 14646.9 kWh
